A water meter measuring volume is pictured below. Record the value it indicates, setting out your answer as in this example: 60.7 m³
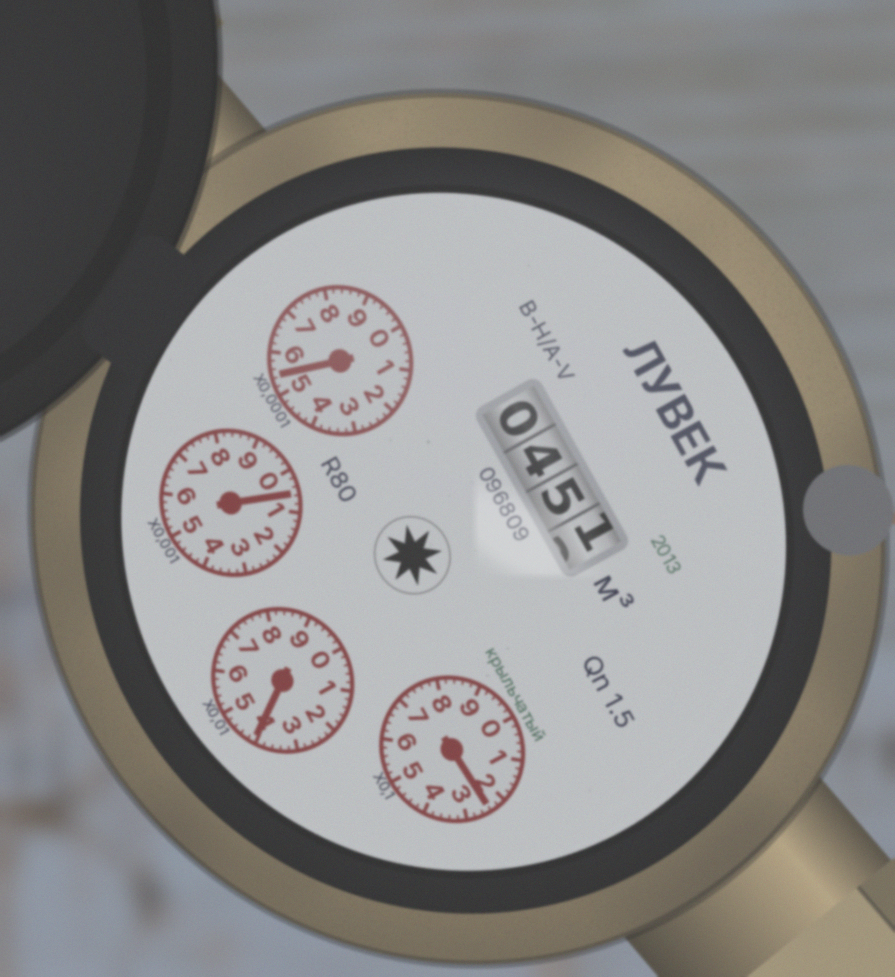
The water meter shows 451.2405 m³
